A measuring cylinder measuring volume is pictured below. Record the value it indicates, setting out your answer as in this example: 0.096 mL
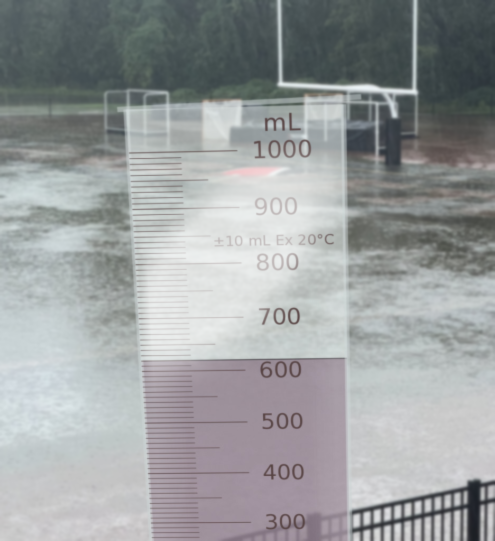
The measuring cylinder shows 620 mL
